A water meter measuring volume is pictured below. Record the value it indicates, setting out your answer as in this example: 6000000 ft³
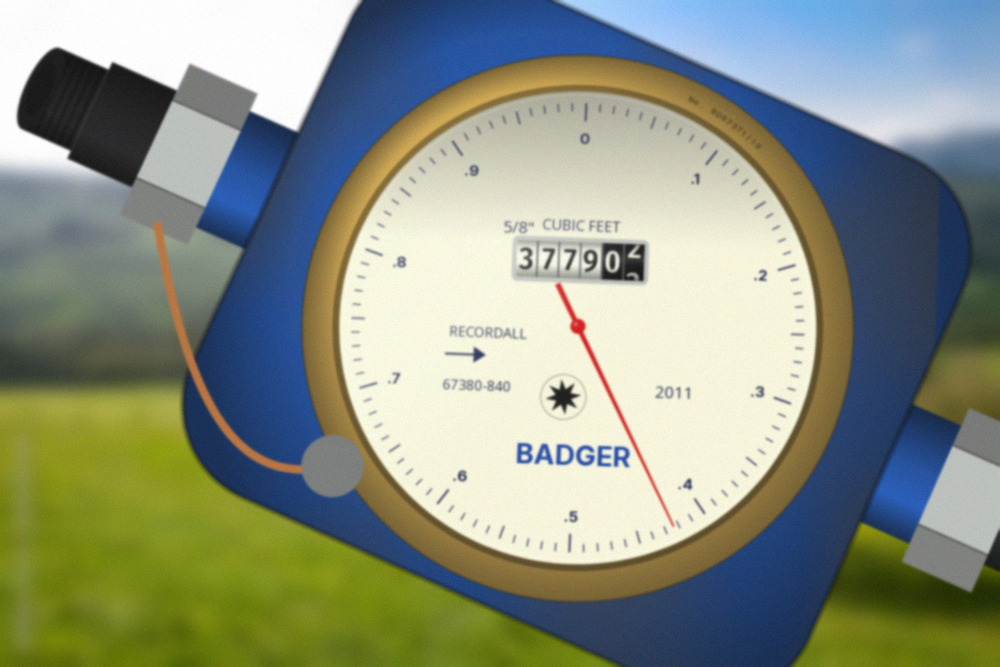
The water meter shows 377902.42 ft³
